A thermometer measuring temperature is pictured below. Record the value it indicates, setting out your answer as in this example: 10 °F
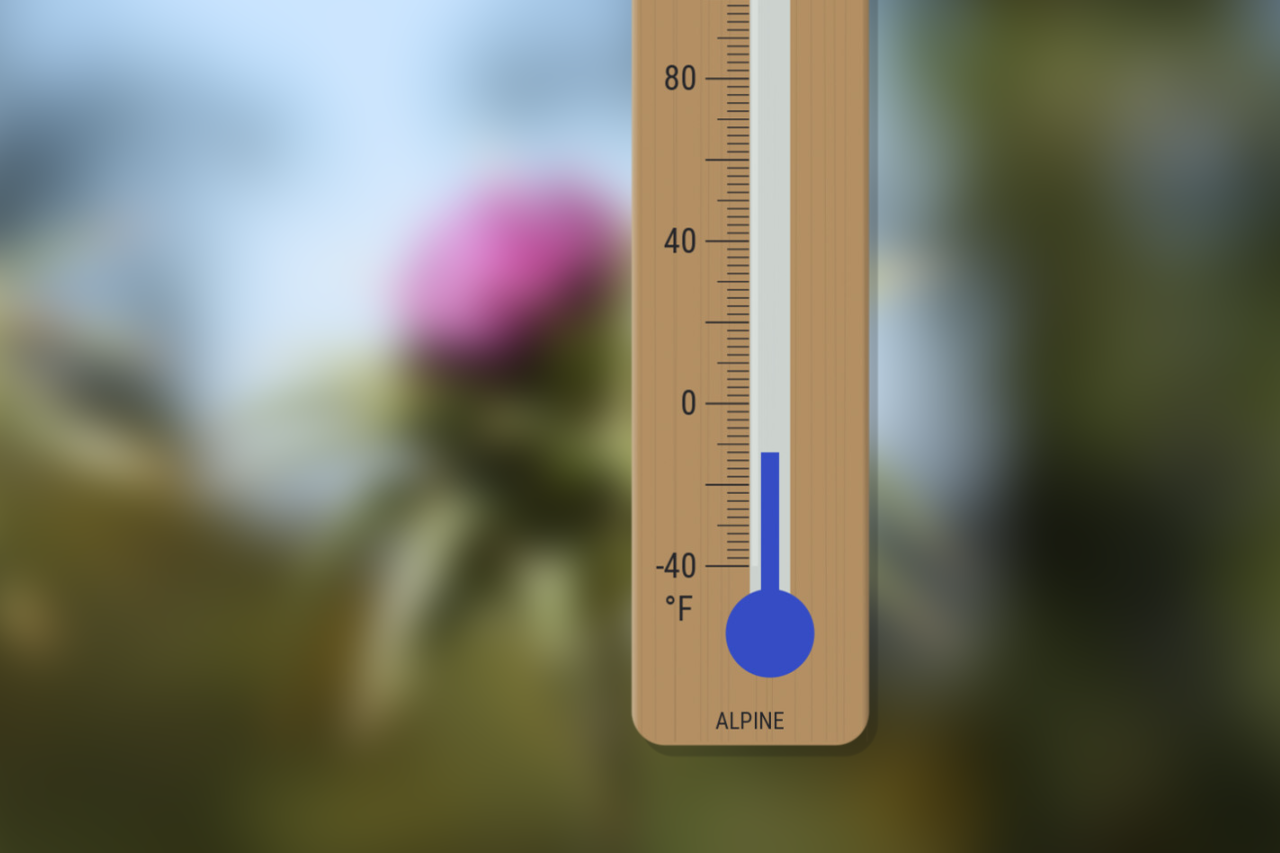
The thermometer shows -12 °F
